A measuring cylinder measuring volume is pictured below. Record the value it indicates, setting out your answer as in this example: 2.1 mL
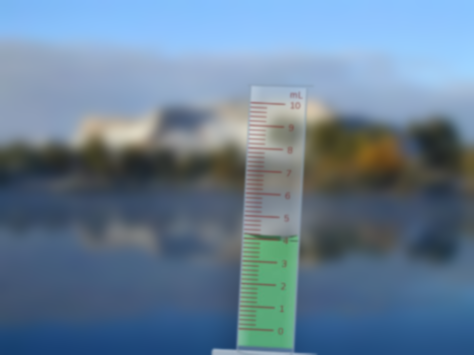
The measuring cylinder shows 4 mL
